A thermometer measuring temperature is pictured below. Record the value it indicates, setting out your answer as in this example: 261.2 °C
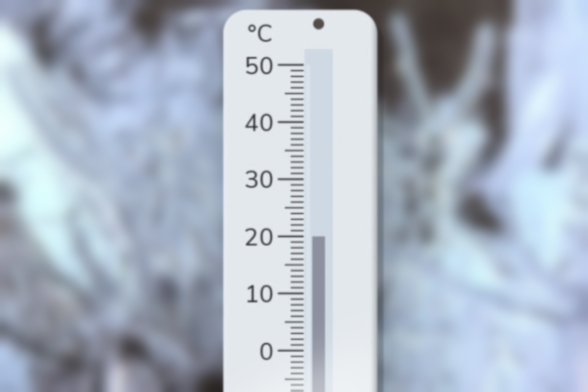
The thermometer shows 20 °C
